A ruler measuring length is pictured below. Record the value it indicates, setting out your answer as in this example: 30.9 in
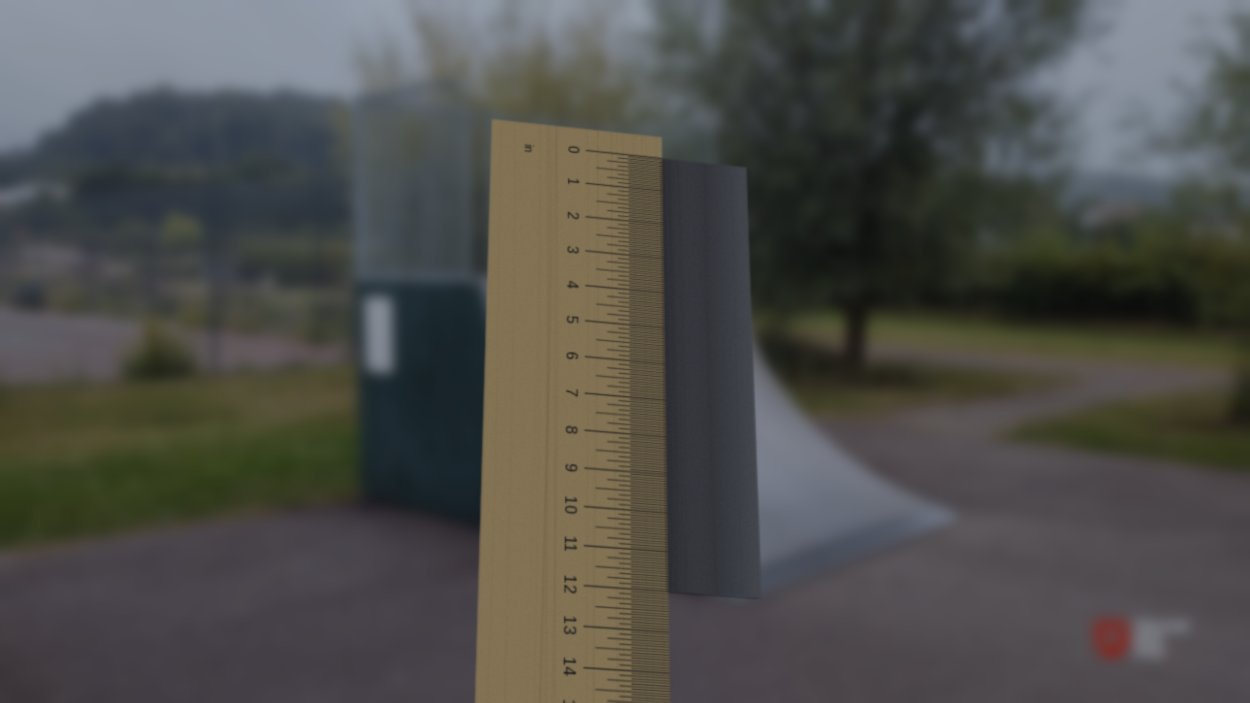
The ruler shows 12 in
